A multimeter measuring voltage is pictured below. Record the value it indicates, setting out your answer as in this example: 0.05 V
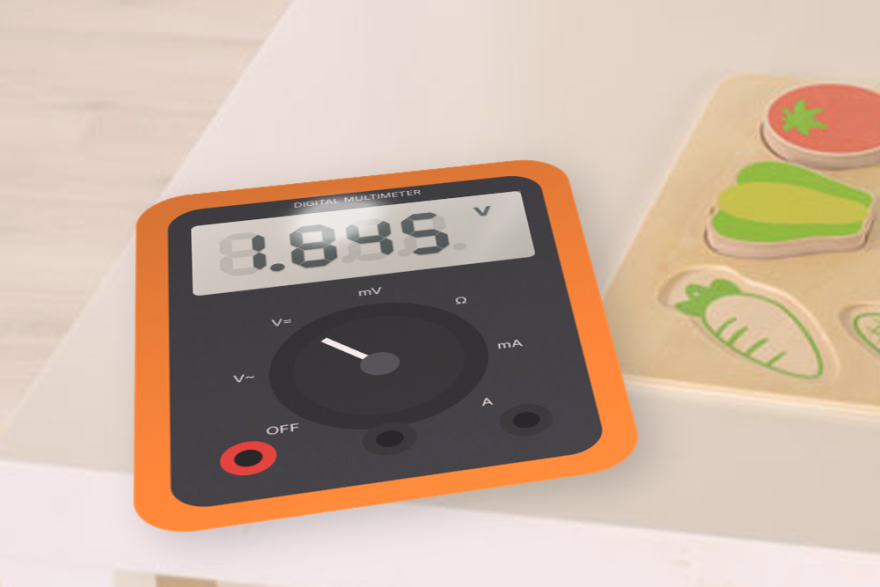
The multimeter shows 1.845 V
